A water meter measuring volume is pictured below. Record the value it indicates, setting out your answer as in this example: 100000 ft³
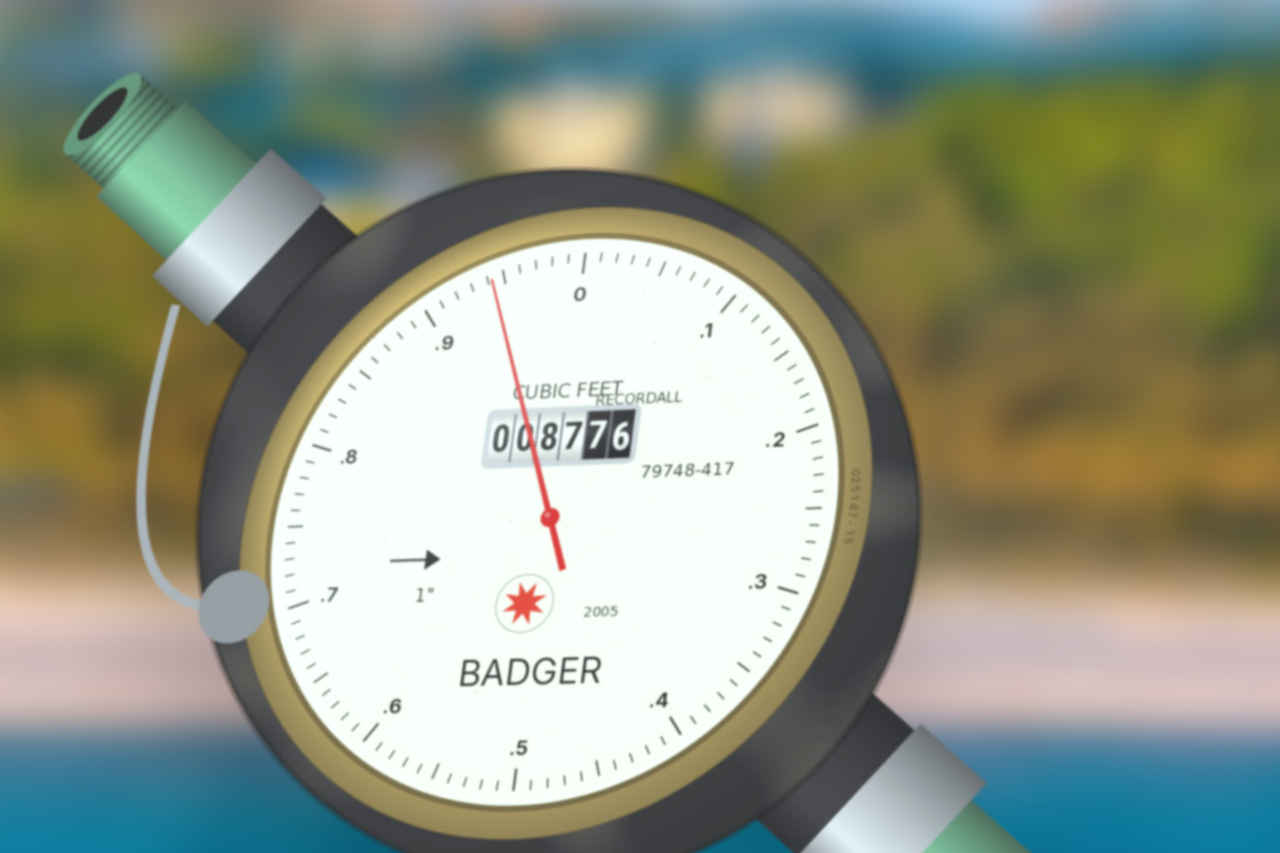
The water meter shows 8775.94 ft³
